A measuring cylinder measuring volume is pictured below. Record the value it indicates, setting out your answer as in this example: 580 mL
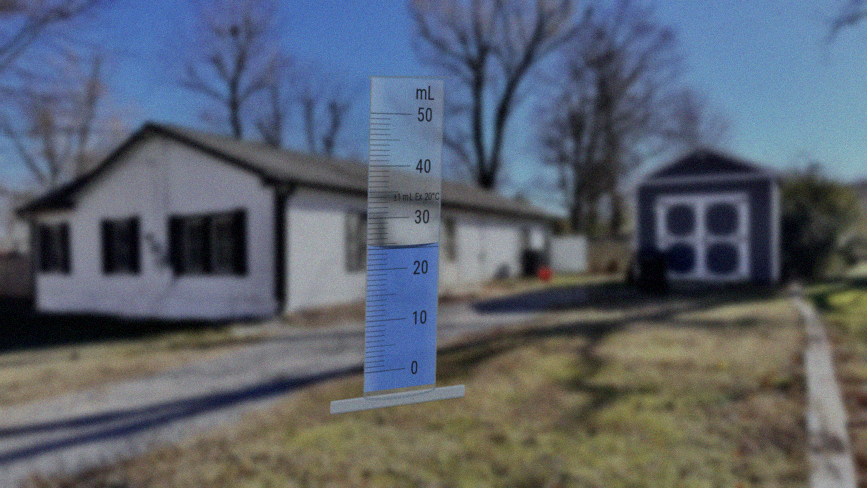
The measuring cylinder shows 24 mL
